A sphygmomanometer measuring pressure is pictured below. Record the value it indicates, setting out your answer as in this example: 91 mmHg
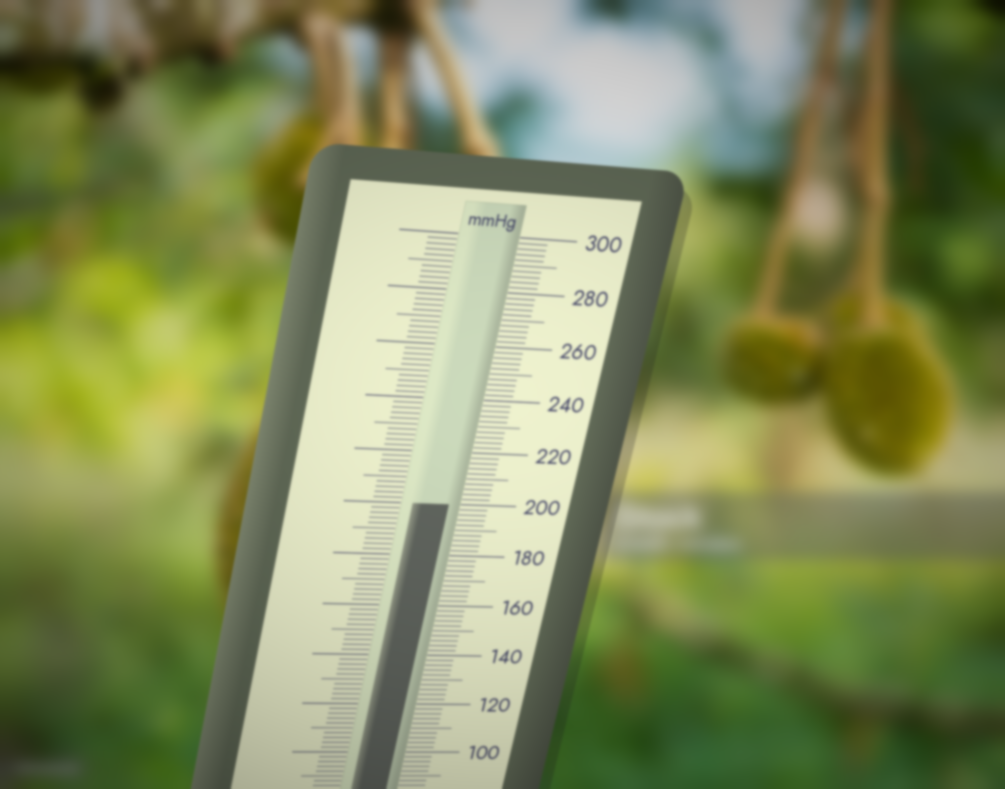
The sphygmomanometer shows 200 mmHg
